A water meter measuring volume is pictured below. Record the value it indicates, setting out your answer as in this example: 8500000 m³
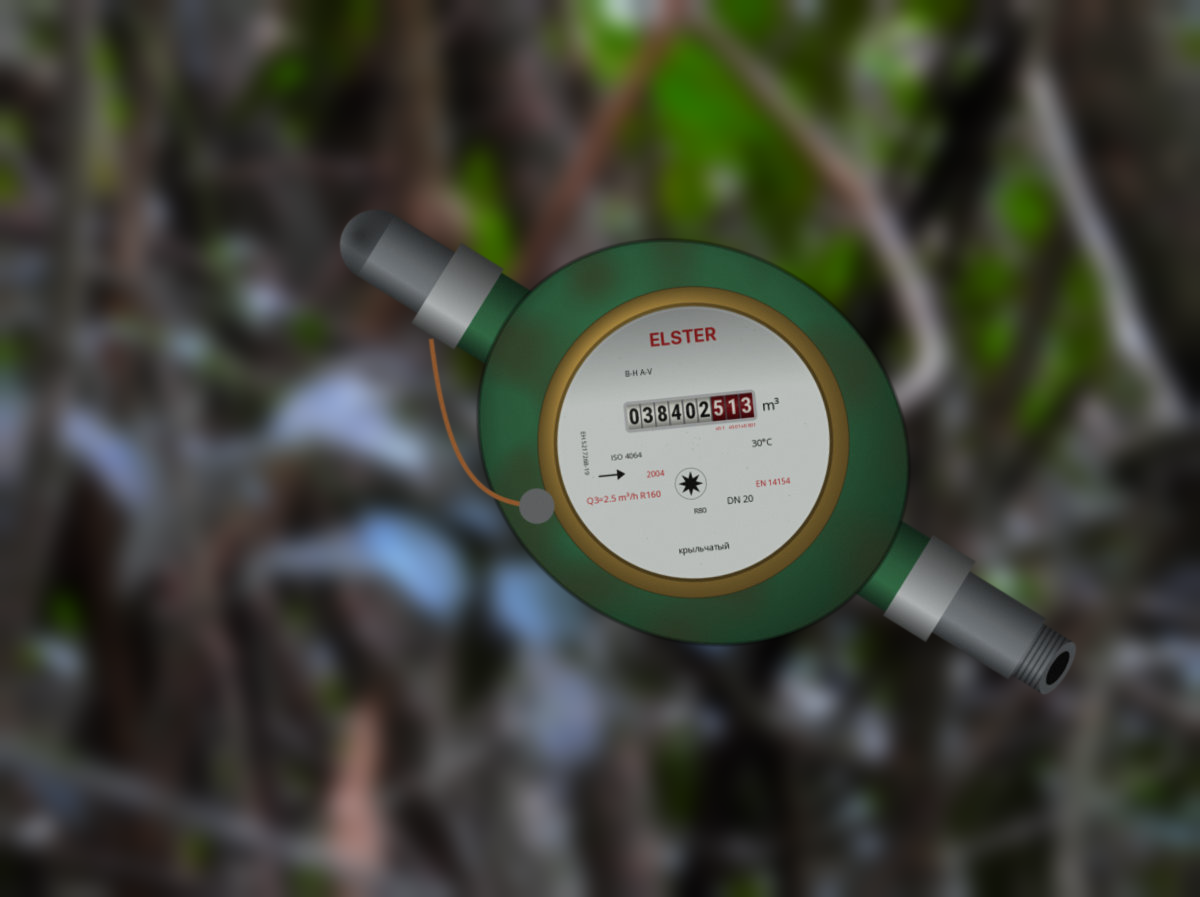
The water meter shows 38402.513 m³
